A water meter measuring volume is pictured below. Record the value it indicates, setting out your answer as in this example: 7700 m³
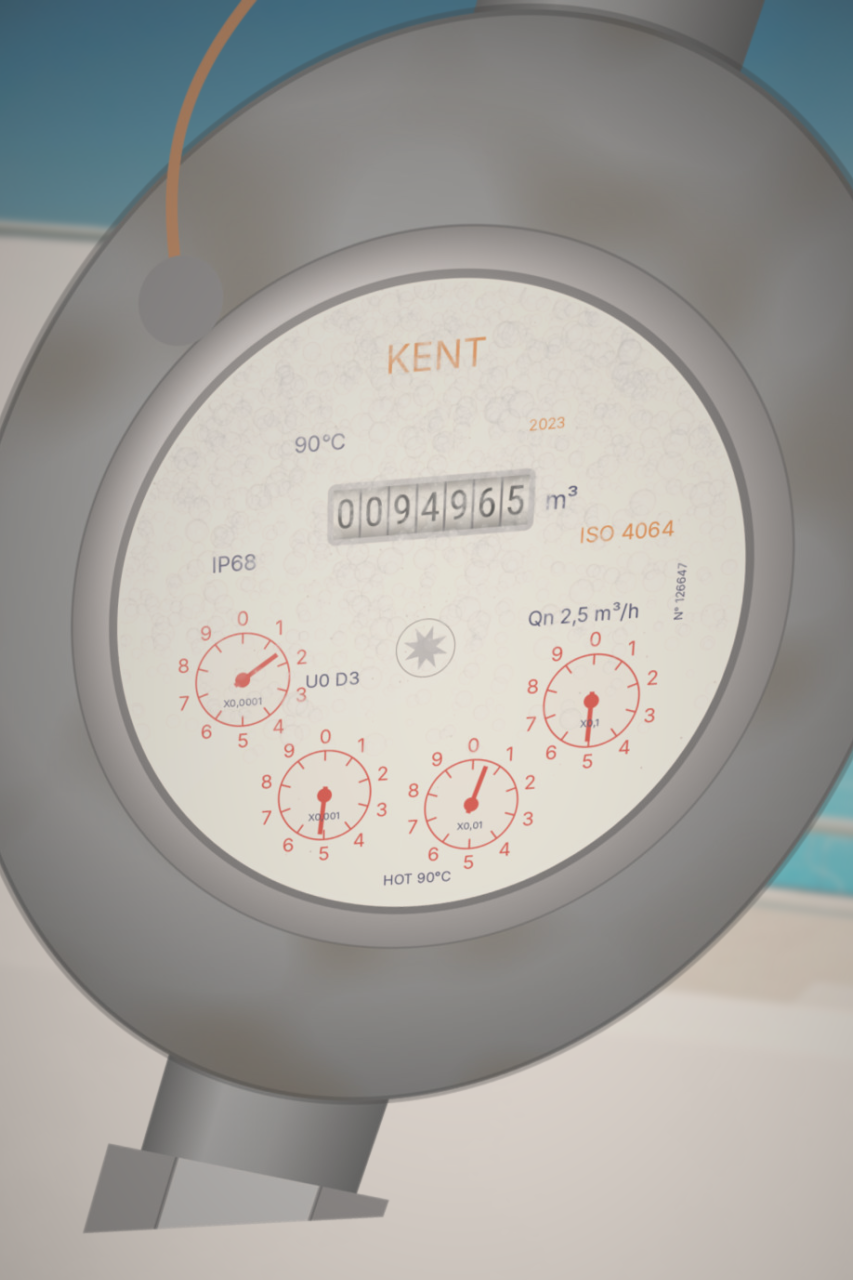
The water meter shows 94965.5051 m³
